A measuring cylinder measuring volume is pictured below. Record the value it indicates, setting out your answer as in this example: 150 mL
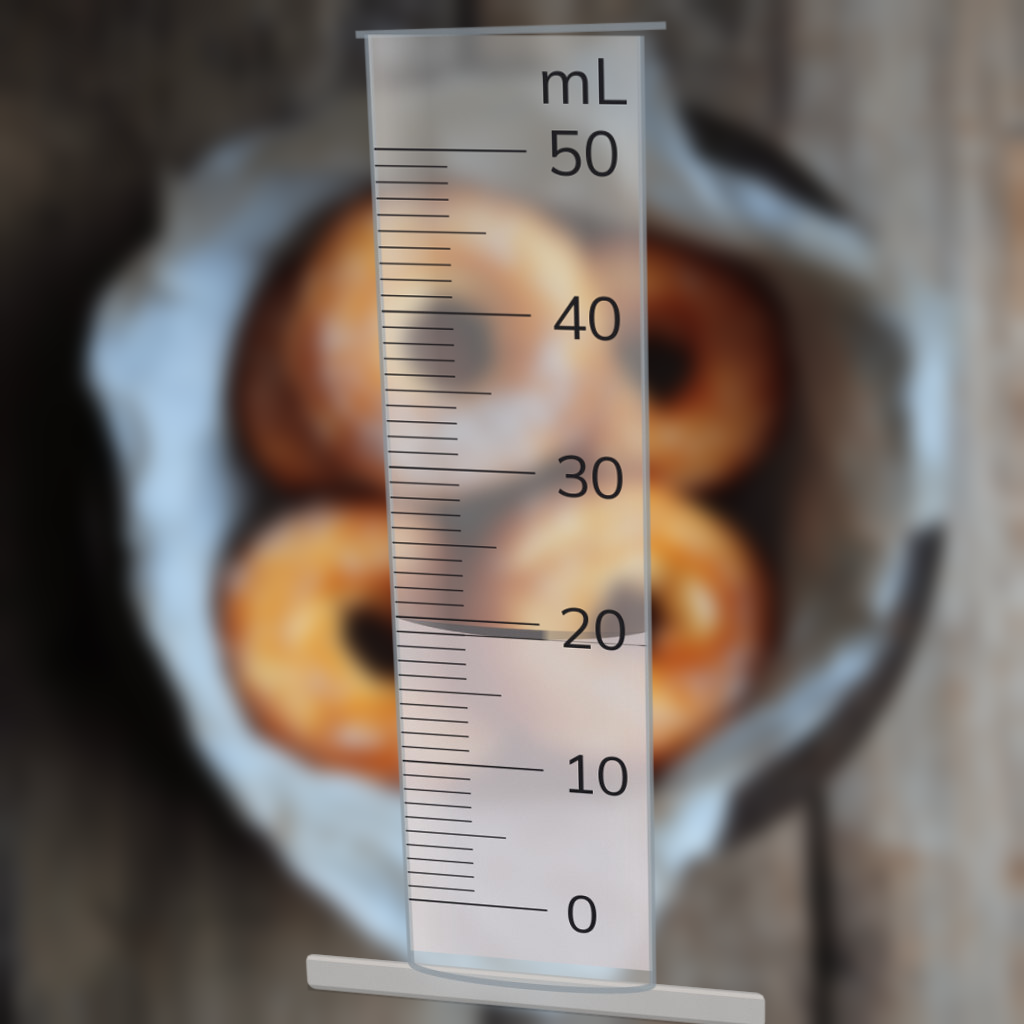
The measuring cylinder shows 19 mL
